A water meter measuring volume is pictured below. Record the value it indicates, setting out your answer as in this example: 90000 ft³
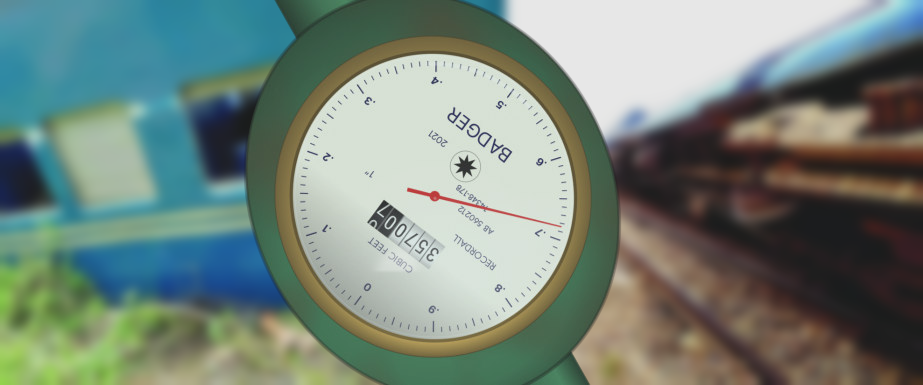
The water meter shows 357006.68 ft³
